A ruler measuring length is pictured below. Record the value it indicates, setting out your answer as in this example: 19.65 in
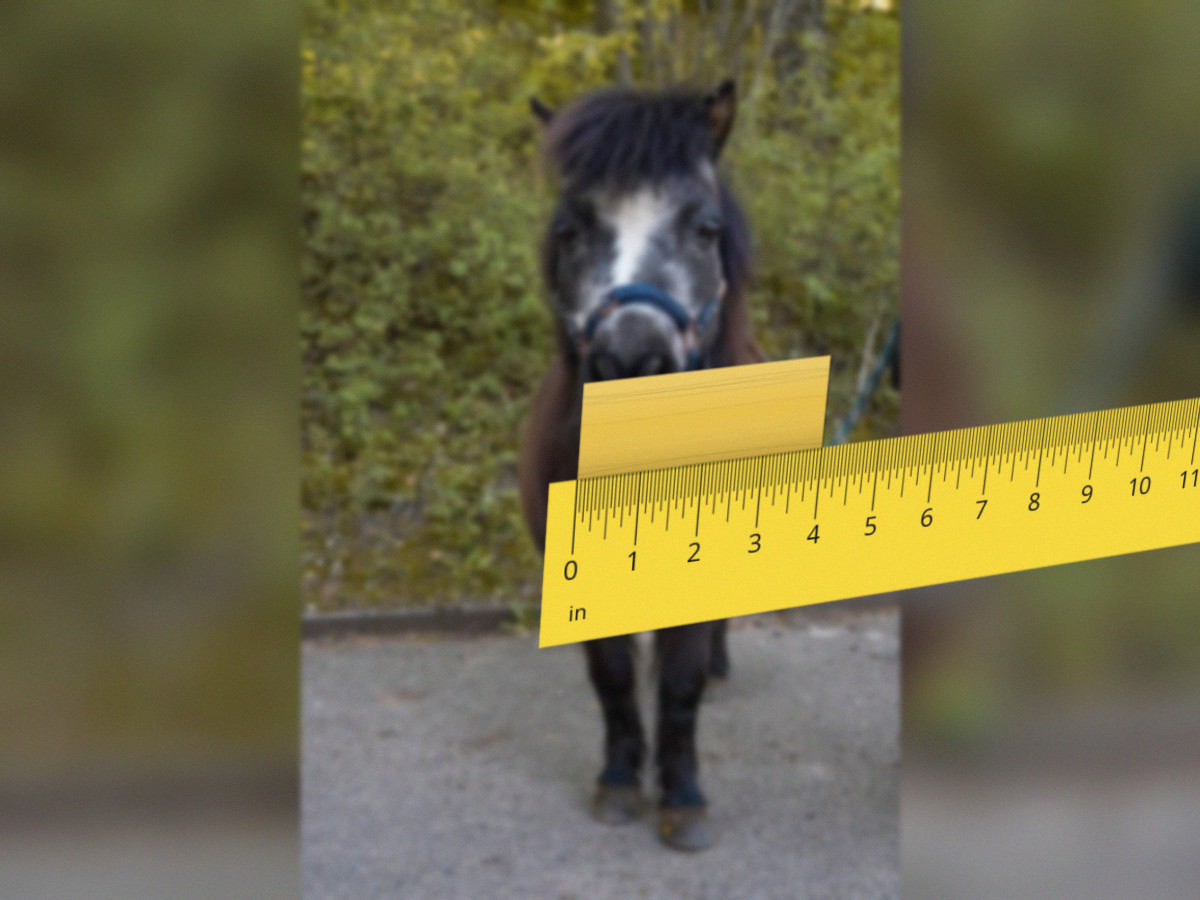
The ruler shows 4 in
